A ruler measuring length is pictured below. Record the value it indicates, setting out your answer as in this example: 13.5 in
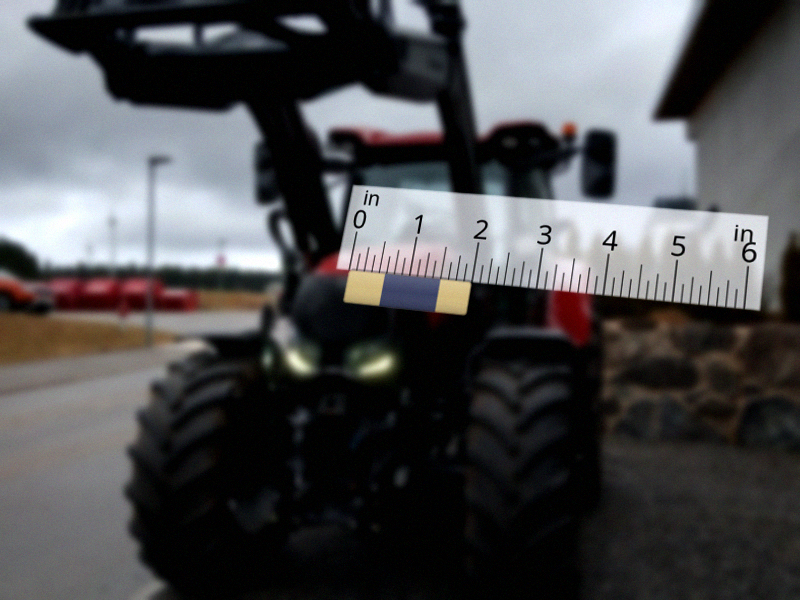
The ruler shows 2 in
